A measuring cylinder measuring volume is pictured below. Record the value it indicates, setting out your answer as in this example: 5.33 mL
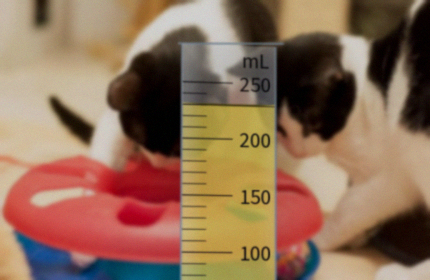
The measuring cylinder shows 230 mL
